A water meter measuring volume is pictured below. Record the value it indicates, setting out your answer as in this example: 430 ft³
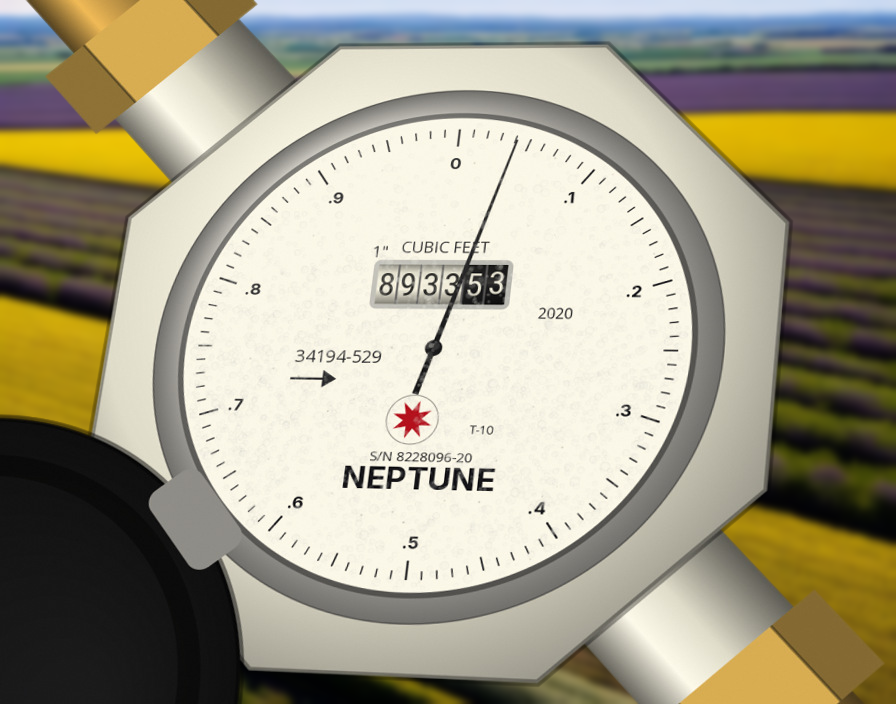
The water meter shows 893353.04 ft³
